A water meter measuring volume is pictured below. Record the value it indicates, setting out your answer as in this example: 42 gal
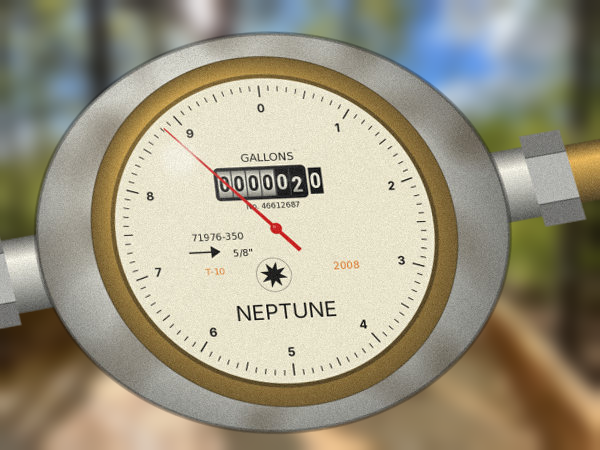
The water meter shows 18.8 gal
